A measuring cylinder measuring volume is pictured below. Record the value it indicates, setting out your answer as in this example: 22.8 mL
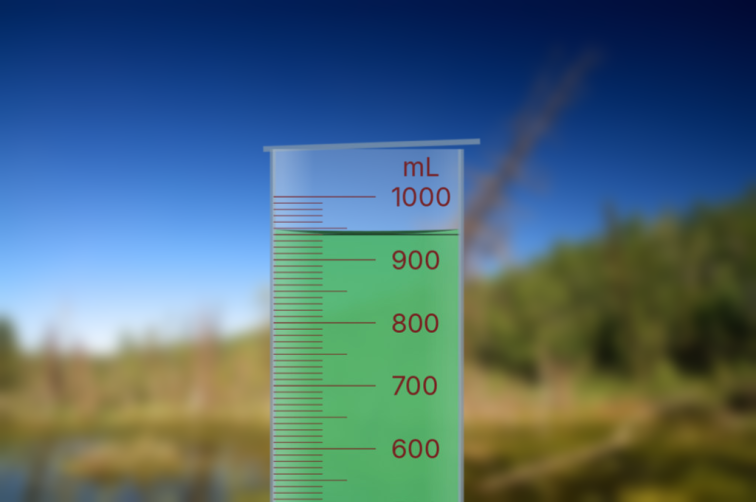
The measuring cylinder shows 940 mL
